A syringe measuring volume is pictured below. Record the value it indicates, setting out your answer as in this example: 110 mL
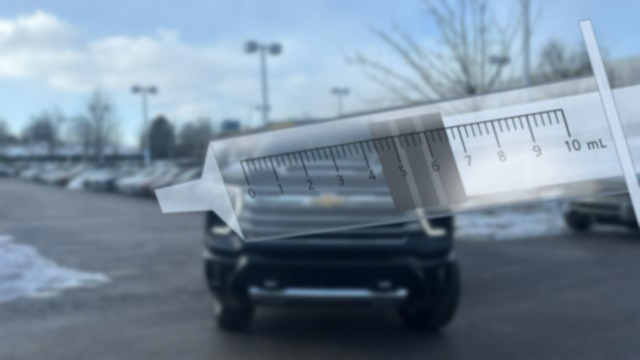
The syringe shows 4.4 mL
